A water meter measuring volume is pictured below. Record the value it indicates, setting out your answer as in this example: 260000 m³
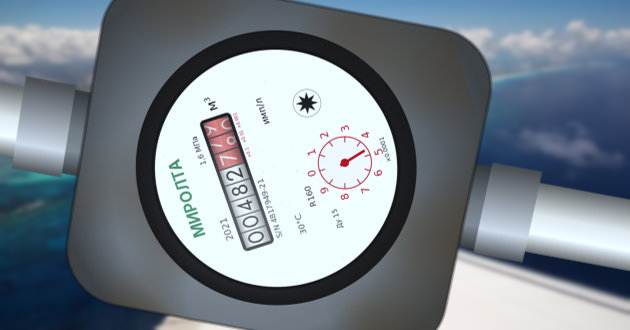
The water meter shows 482.7794 m³
